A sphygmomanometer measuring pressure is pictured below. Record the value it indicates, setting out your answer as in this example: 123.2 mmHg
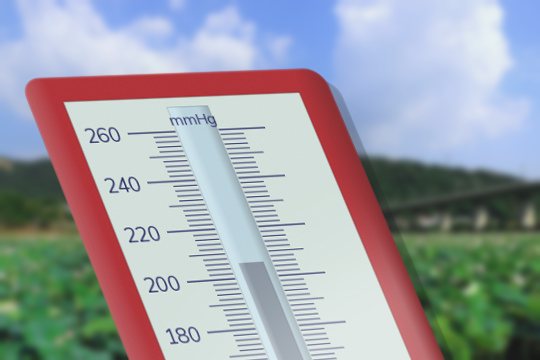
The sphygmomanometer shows 206 mmHg
